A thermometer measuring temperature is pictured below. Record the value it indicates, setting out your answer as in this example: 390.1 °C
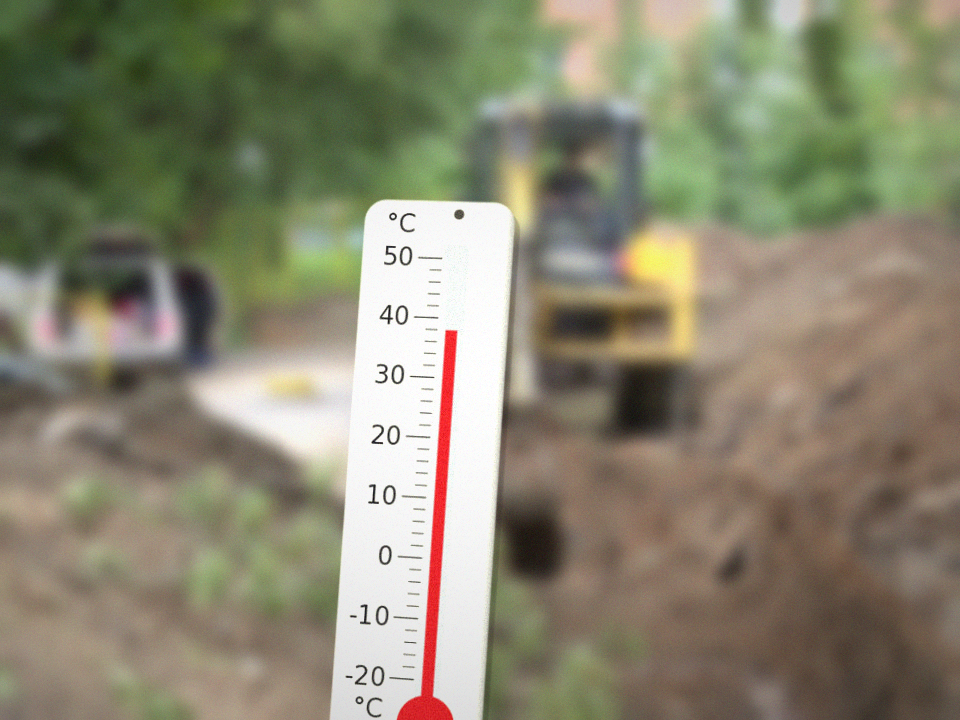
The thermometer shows 38 °C
